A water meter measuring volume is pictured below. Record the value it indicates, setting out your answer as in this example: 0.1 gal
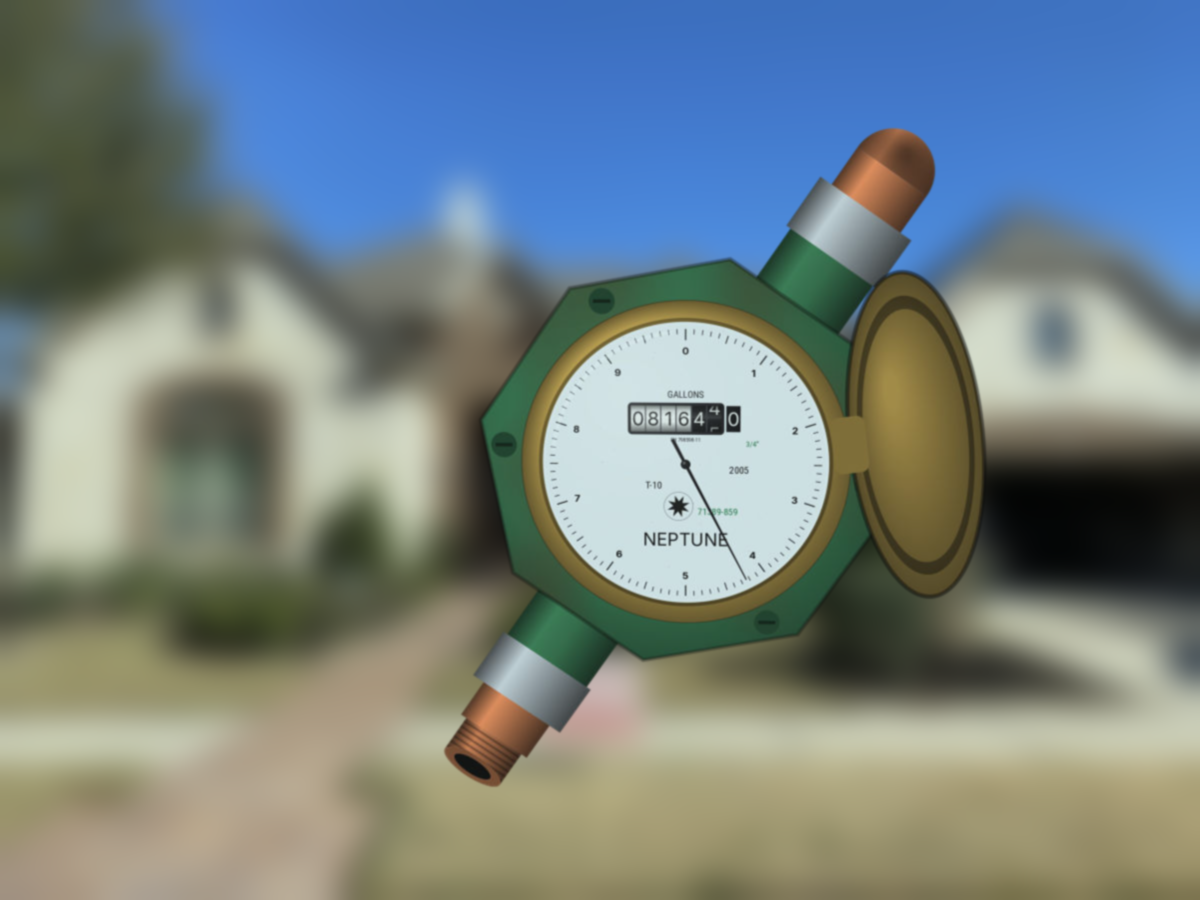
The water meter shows 816444.2 gal
